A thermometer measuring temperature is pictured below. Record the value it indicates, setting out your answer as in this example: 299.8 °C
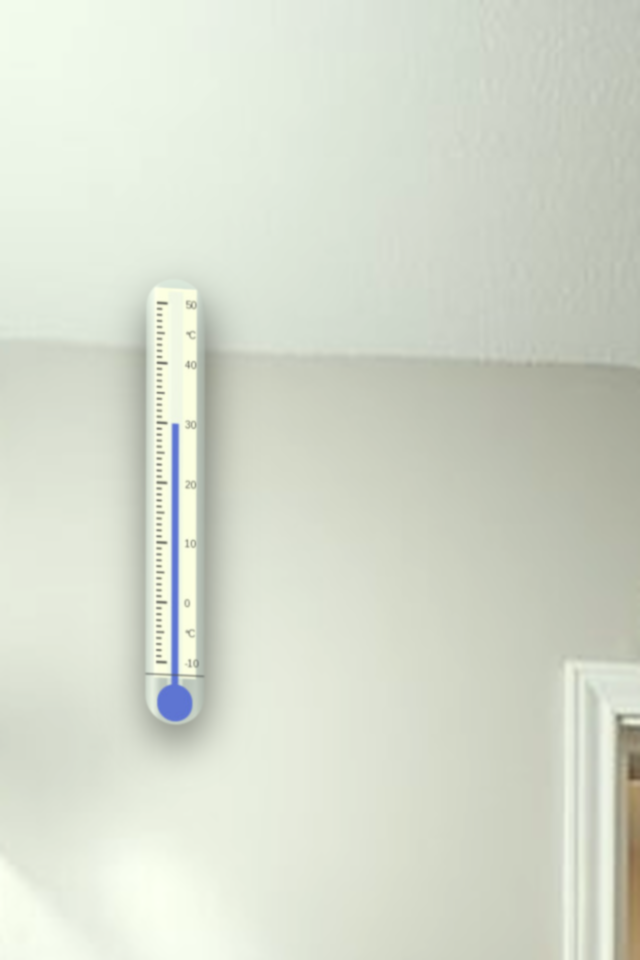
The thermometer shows 30 °C
